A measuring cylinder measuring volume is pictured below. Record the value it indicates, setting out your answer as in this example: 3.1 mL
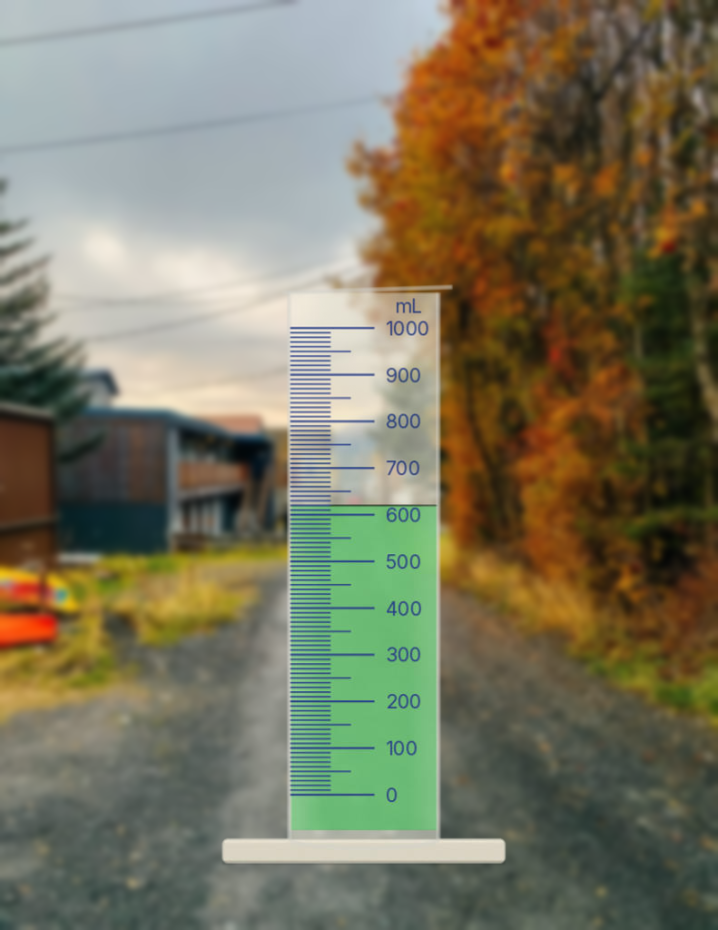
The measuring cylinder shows 620 mL
